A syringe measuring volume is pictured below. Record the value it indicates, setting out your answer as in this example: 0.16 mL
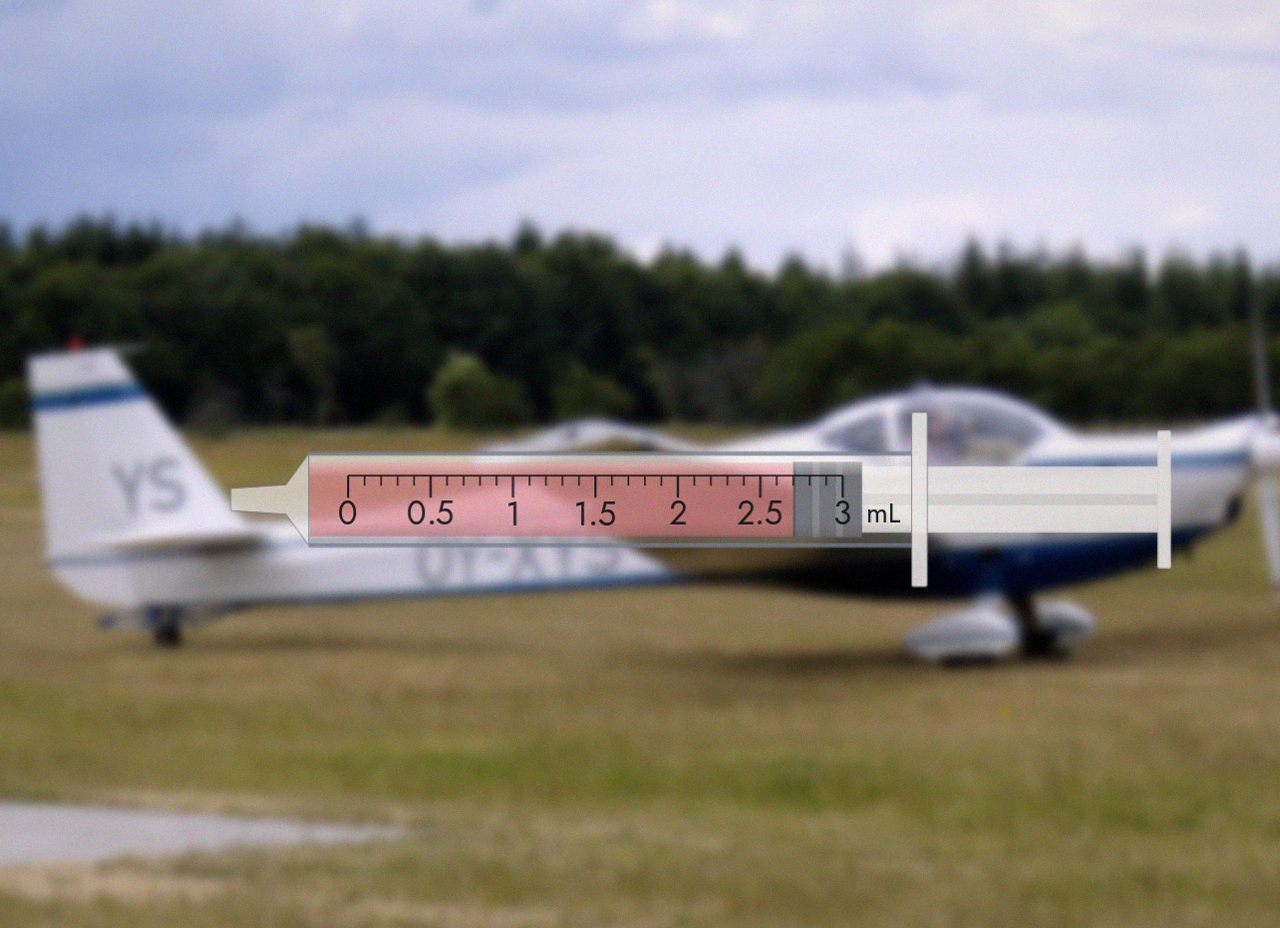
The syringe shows 2.7 mL
